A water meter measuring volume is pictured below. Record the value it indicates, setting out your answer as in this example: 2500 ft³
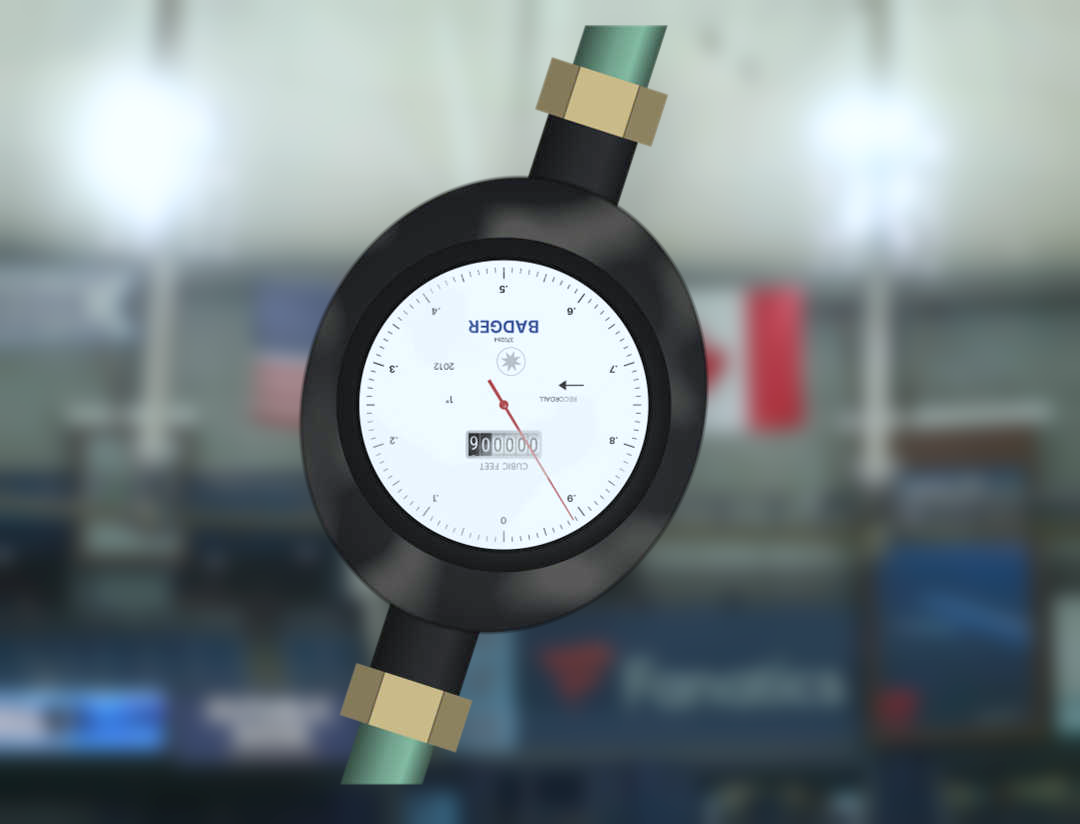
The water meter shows 5.91 ft³
